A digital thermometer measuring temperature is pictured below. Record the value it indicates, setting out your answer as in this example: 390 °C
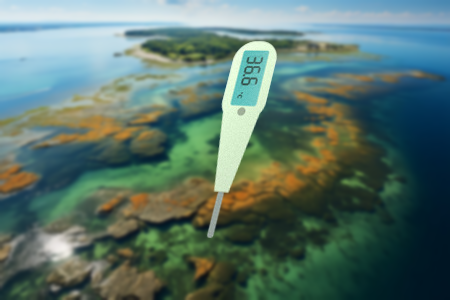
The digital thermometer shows 36.6 °C
